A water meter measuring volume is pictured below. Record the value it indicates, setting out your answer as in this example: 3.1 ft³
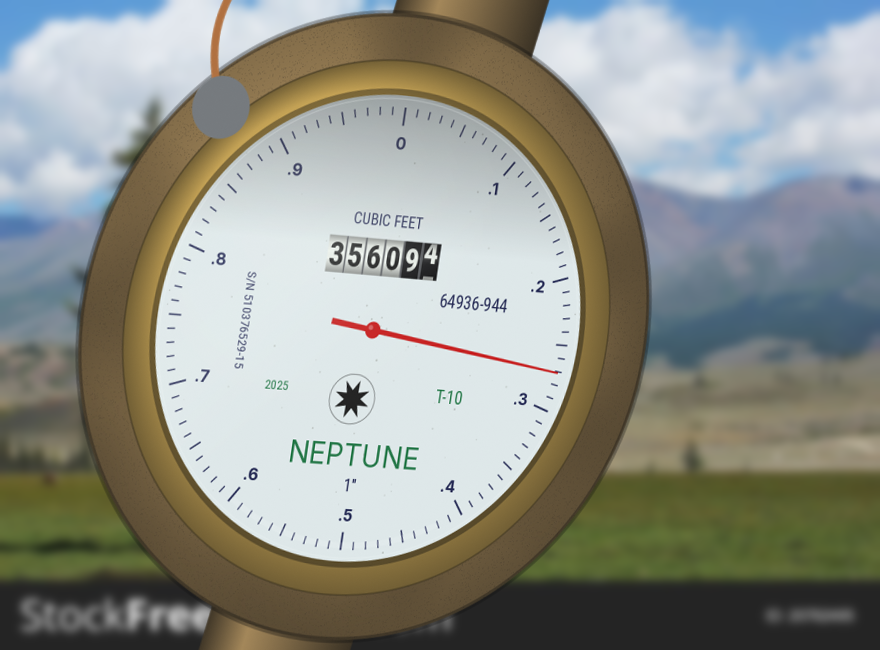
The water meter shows 356094.27 ft³
